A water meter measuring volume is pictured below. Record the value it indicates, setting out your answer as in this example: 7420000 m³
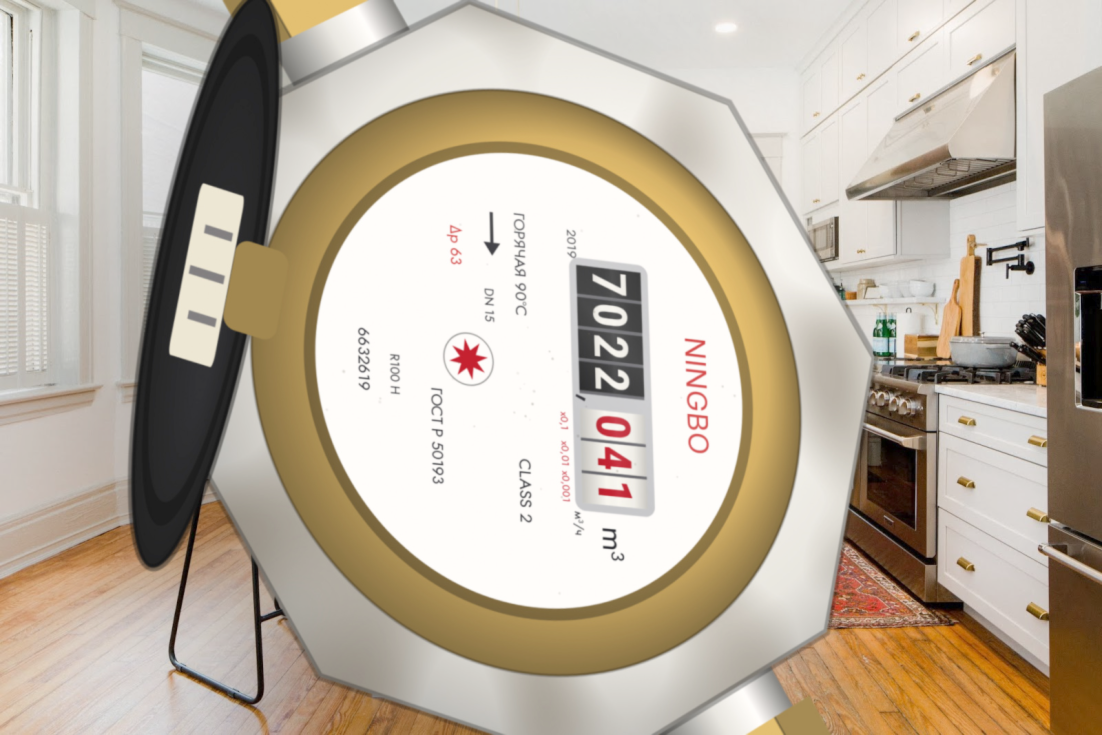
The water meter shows 7022.041 m³
